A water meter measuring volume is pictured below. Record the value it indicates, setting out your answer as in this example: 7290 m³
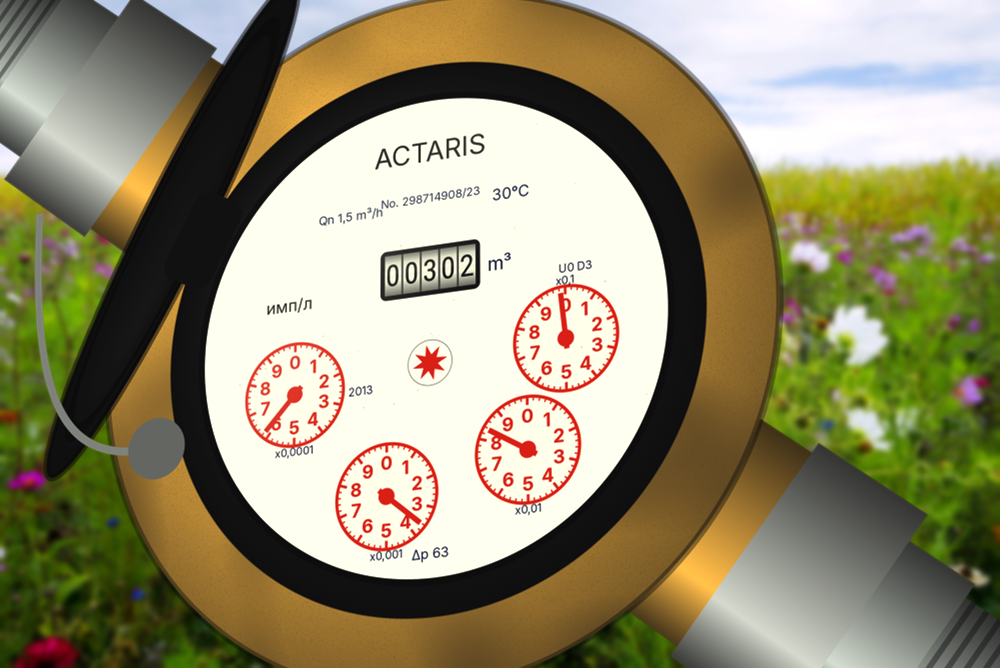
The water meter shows 301.9836 m³
